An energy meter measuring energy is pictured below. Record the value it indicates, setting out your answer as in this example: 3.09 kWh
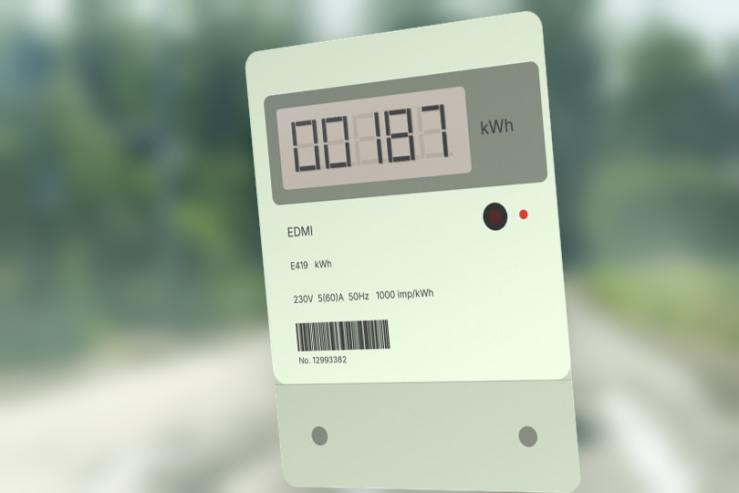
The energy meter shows 187 kWh
